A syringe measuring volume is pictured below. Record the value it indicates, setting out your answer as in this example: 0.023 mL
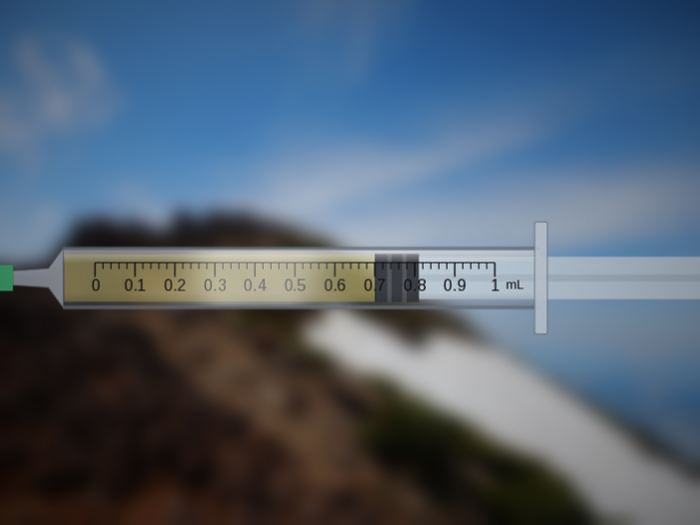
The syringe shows 0.7 mL
